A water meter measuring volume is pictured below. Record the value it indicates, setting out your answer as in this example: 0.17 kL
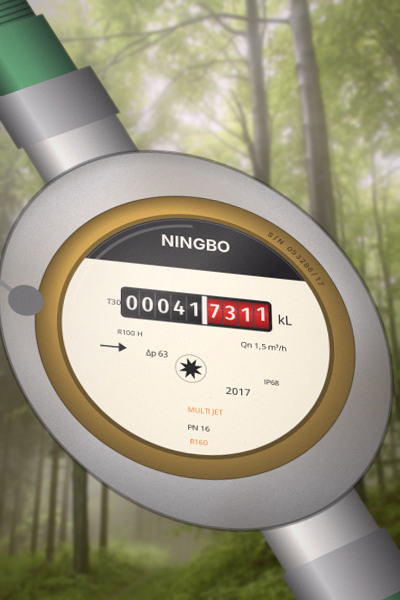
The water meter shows 41.7311 kL
